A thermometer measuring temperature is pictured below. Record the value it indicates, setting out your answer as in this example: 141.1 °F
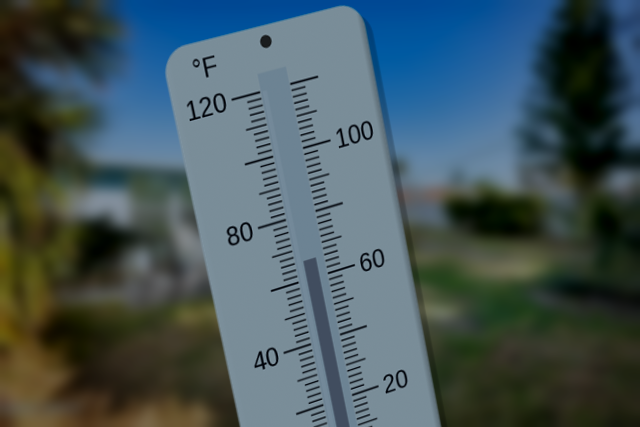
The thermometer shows 66 °F
